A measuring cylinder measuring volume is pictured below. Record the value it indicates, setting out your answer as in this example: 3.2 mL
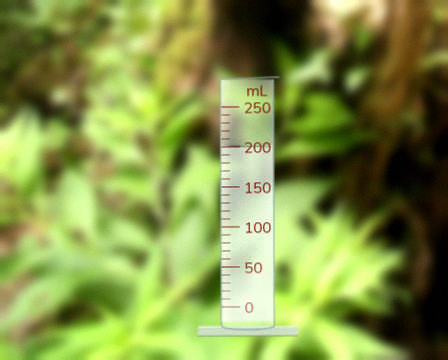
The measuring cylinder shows 200 mL
